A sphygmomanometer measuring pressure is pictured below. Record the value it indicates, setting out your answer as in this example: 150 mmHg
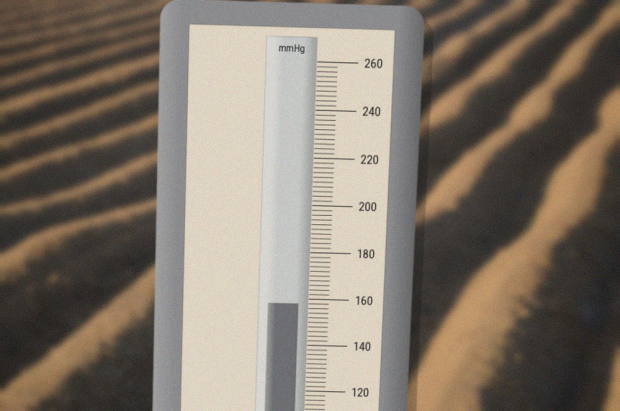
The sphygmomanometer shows 158 mmHg
